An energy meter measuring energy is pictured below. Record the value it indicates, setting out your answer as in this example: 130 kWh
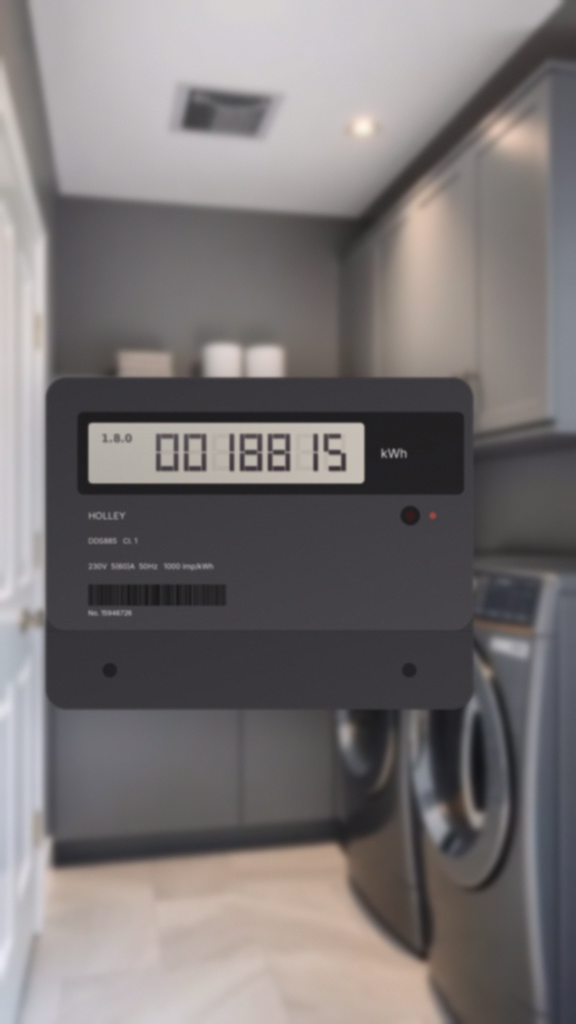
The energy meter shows 18815 kWh
